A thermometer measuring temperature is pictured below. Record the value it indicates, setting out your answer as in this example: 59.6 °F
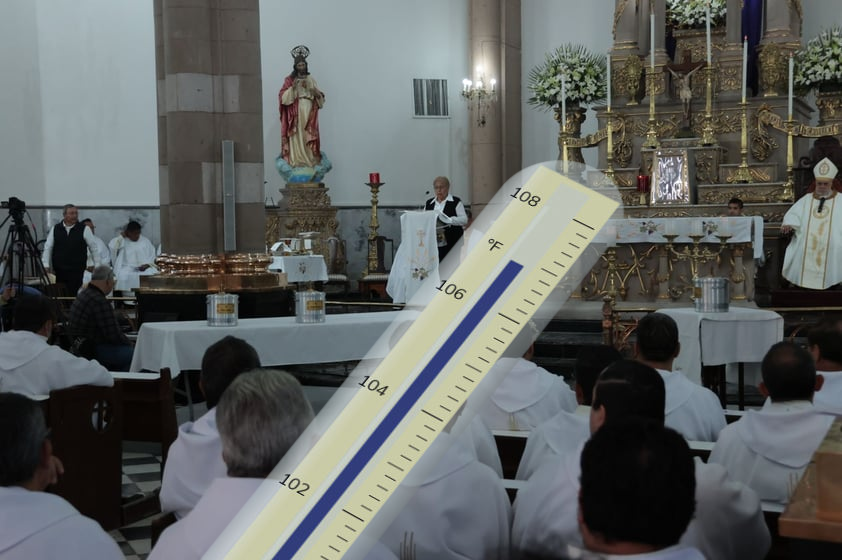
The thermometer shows 106.9 °F
